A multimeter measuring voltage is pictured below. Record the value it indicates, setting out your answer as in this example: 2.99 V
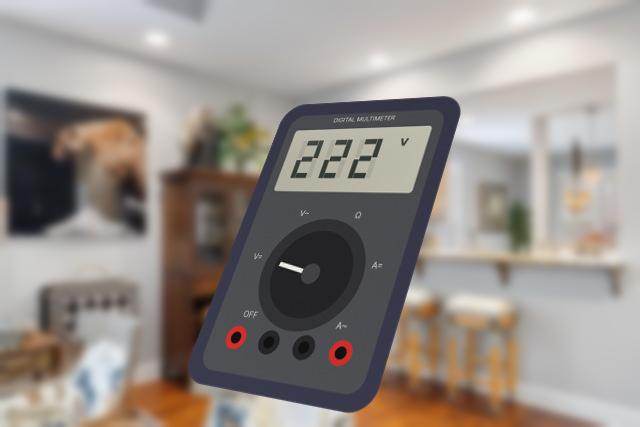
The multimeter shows 222 V
